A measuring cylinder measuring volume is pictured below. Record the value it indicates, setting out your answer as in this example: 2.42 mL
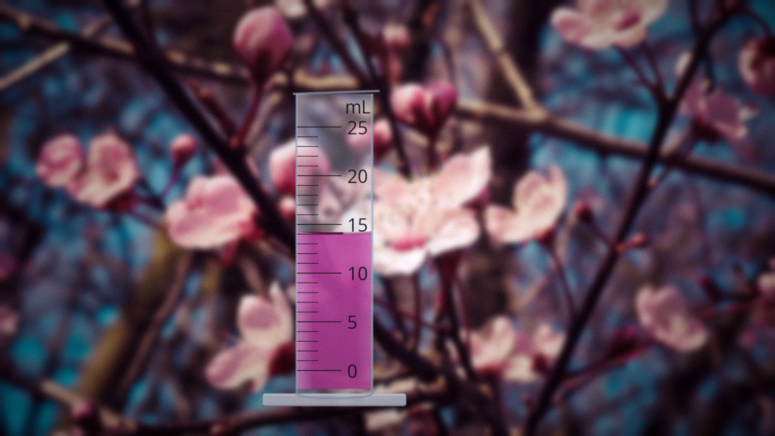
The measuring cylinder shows 14 mL
